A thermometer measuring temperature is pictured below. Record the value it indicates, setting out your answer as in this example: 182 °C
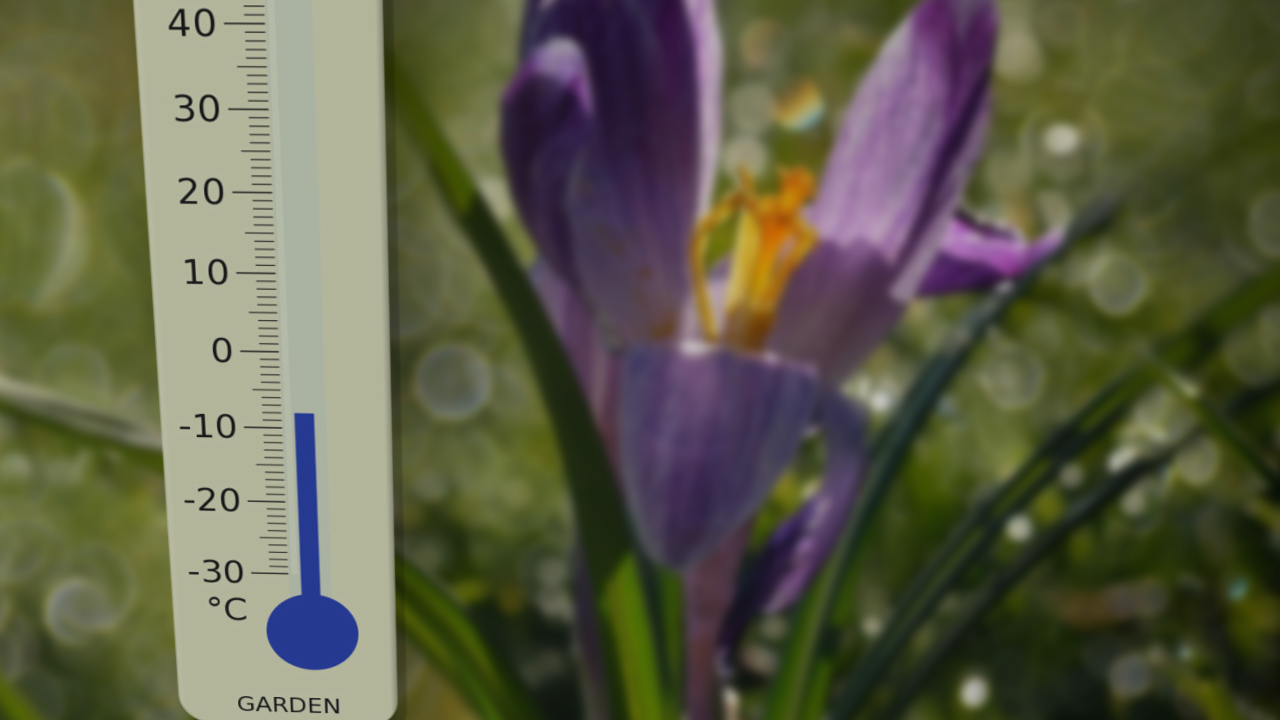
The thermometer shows -8 °C
